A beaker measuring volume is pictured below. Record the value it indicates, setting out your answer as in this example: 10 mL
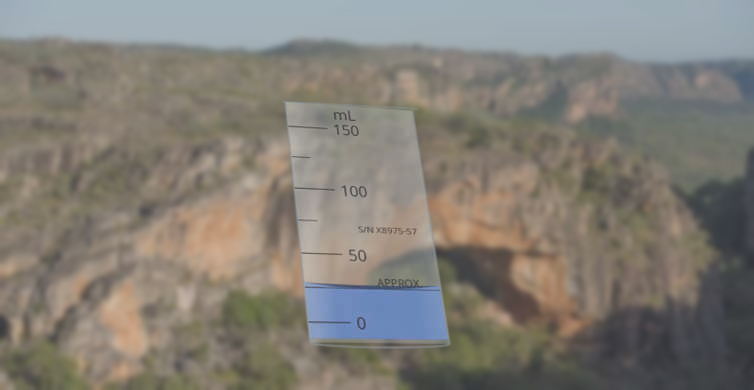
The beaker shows 25 mL
